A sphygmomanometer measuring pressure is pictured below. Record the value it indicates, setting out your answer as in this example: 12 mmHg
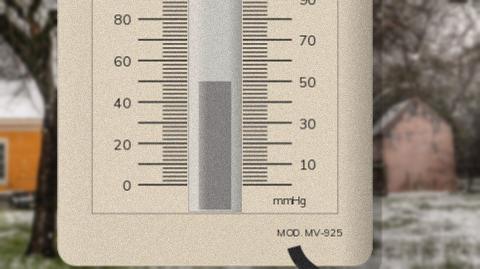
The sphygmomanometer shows 50 mmHg
